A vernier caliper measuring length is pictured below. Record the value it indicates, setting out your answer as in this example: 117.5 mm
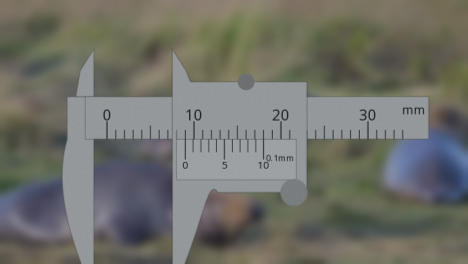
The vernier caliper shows 9.0 mm
